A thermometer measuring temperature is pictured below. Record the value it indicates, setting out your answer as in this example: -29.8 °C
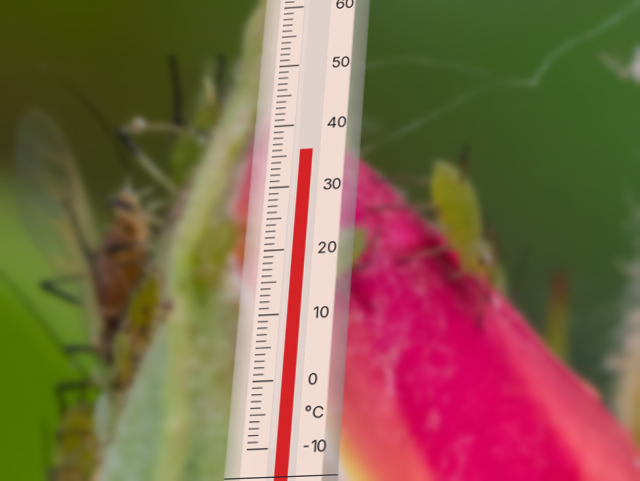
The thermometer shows 36 °C
